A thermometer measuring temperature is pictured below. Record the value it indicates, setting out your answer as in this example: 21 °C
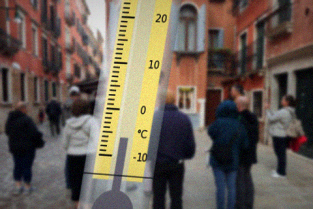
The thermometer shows -6 °C
